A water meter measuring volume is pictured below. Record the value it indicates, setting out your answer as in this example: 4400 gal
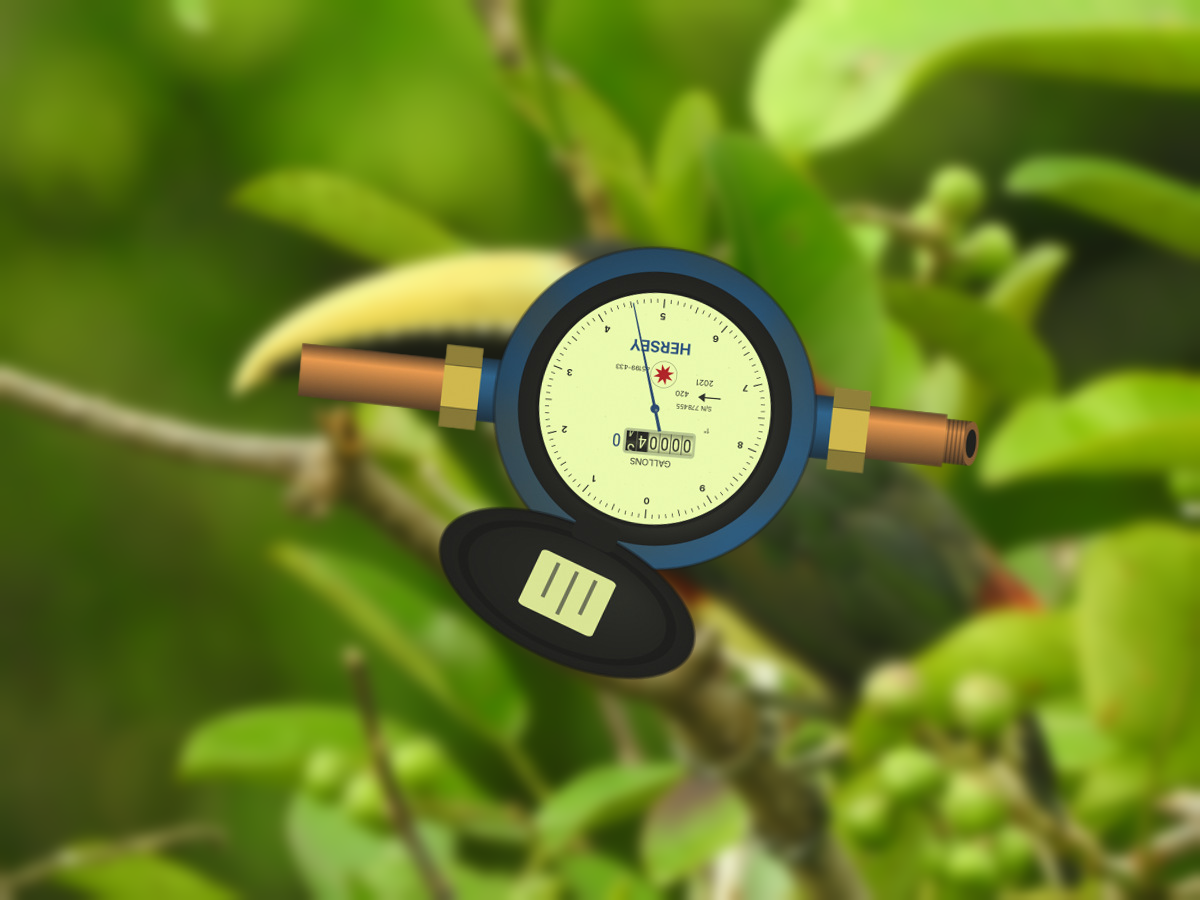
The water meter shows 434.5 gal
